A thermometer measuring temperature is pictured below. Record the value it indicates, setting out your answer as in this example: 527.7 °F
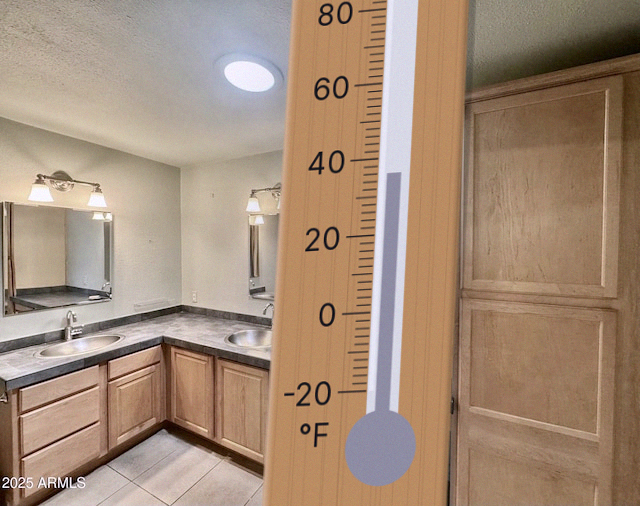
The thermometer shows 36 °F
